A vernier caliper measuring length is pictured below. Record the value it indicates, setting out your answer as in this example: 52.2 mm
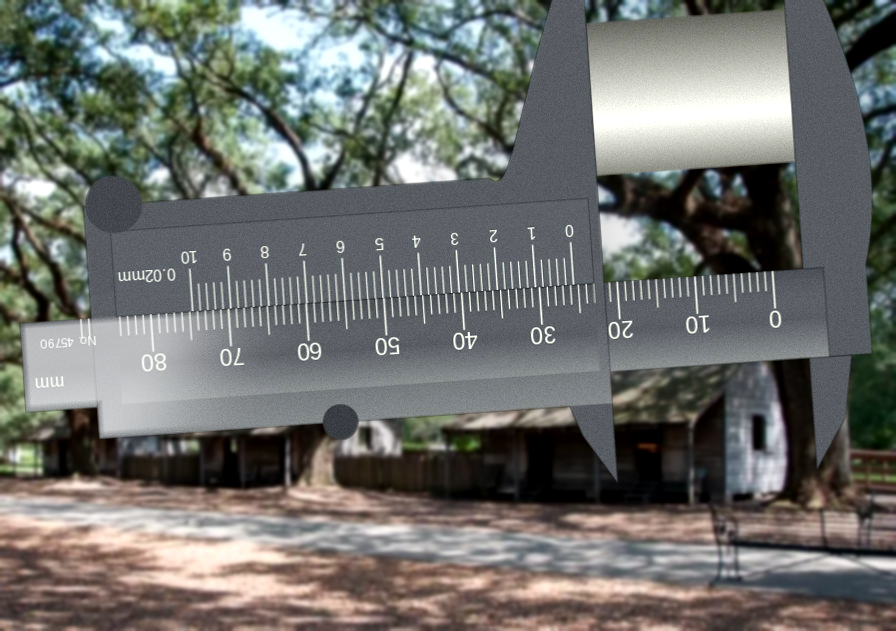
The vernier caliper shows 25.6 mm
